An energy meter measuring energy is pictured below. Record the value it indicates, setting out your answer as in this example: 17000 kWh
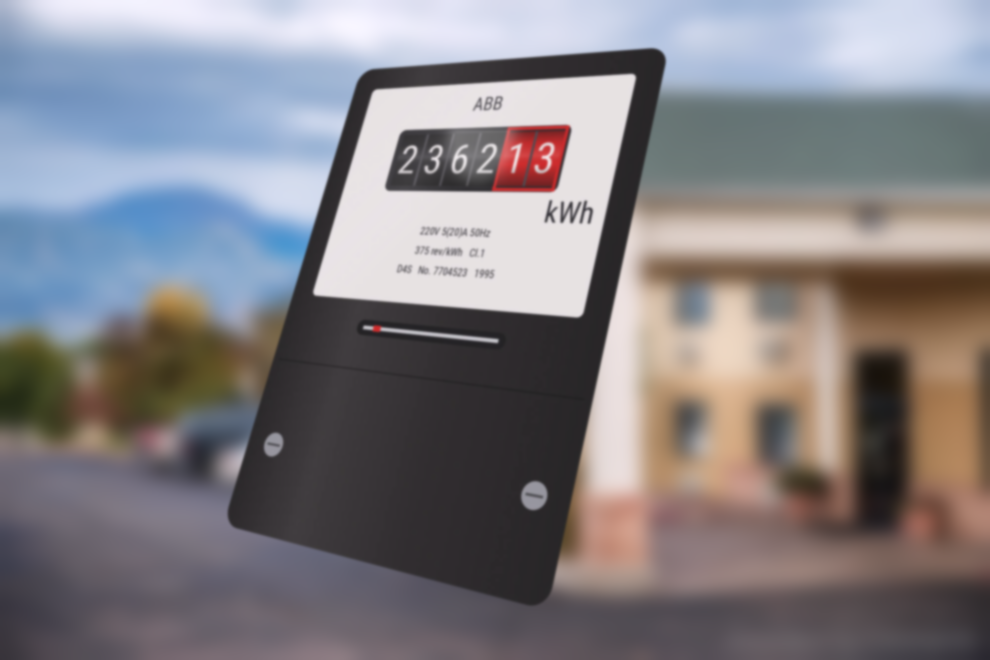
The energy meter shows 2362.13 kWh
